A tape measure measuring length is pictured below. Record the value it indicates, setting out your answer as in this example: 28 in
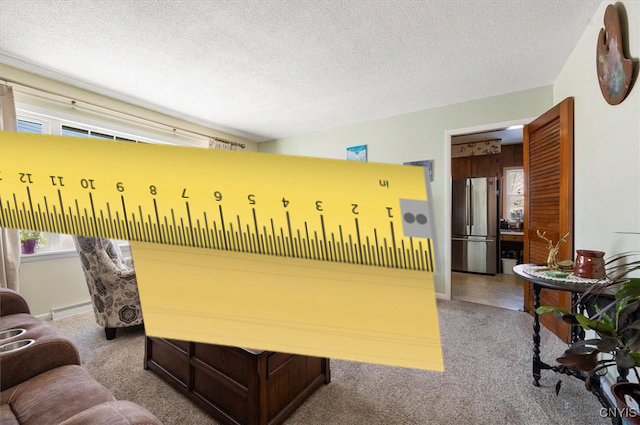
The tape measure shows 9 in
